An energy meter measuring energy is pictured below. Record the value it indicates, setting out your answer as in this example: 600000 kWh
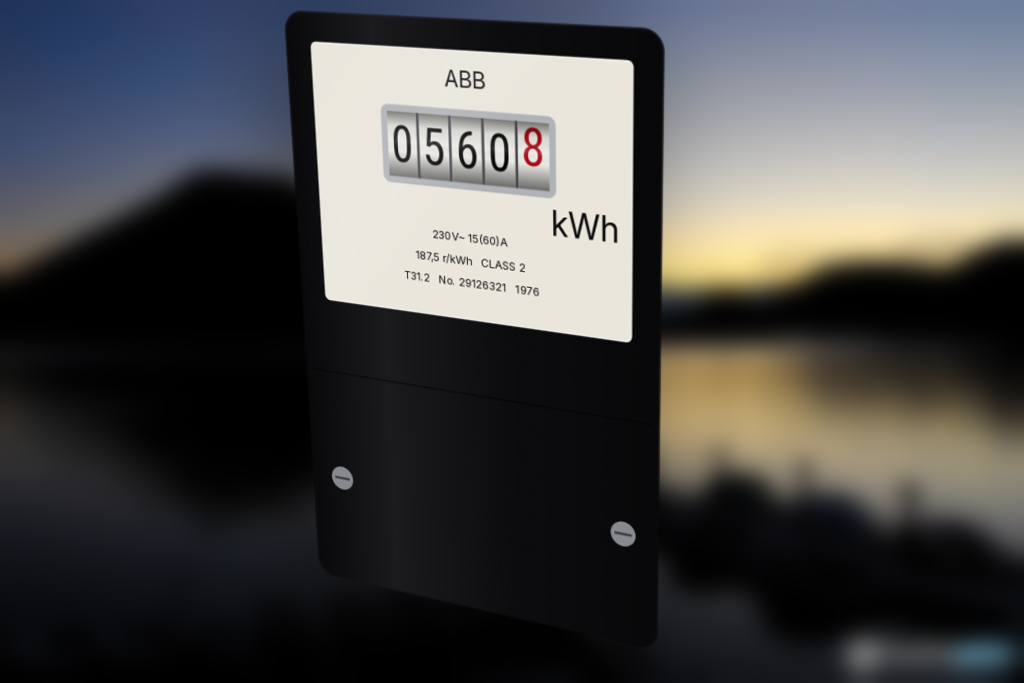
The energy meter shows 560.8 kWh
